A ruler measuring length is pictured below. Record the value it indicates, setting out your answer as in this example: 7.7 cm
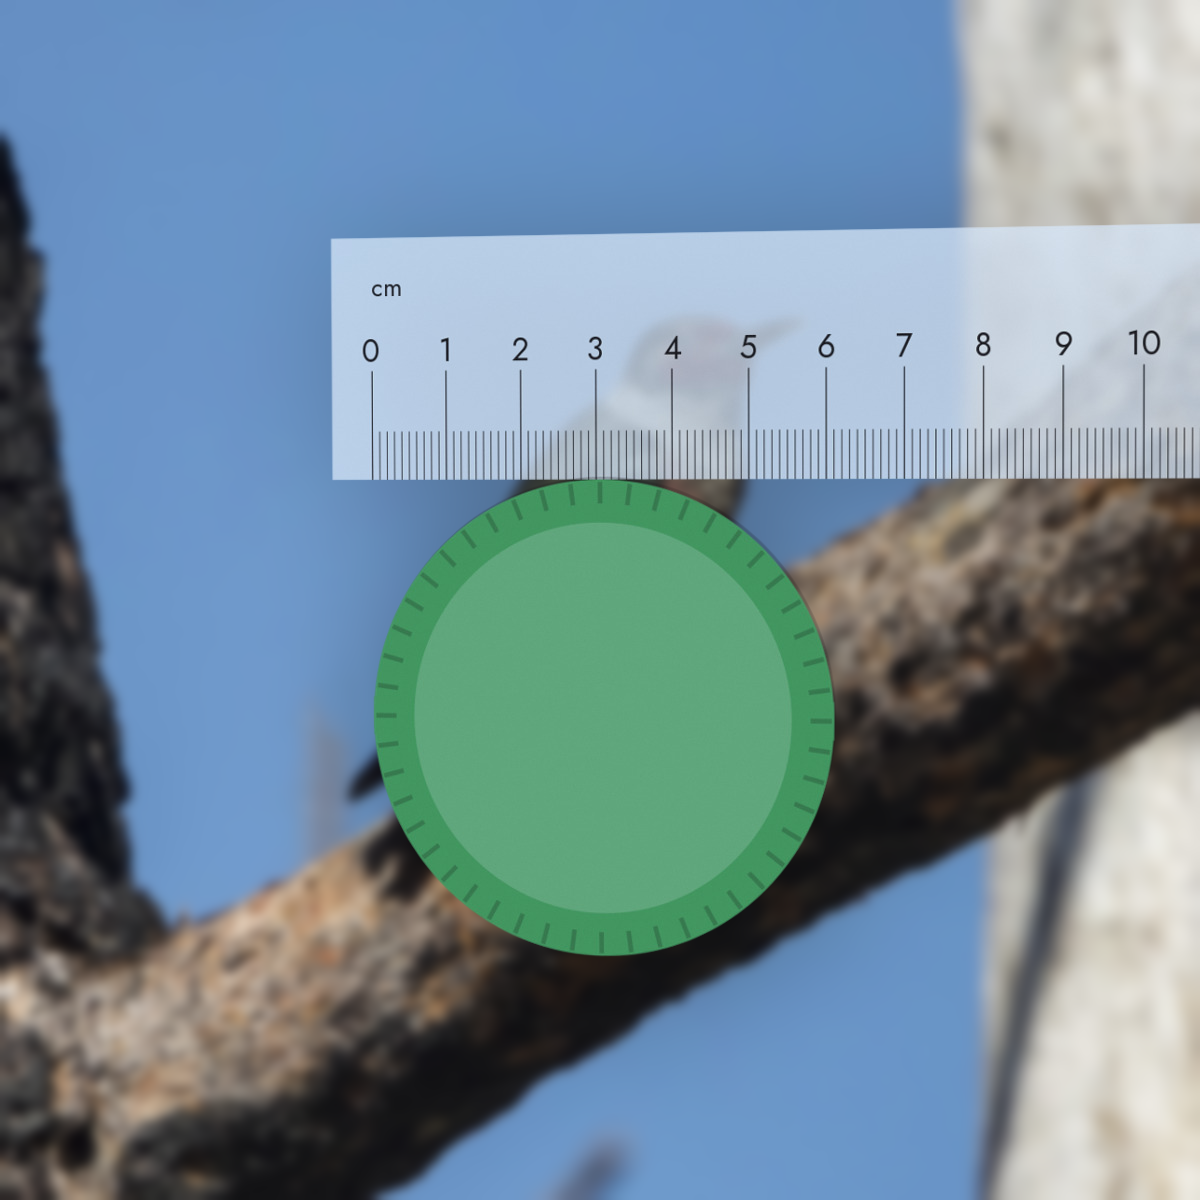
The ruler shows 6.1 cm
